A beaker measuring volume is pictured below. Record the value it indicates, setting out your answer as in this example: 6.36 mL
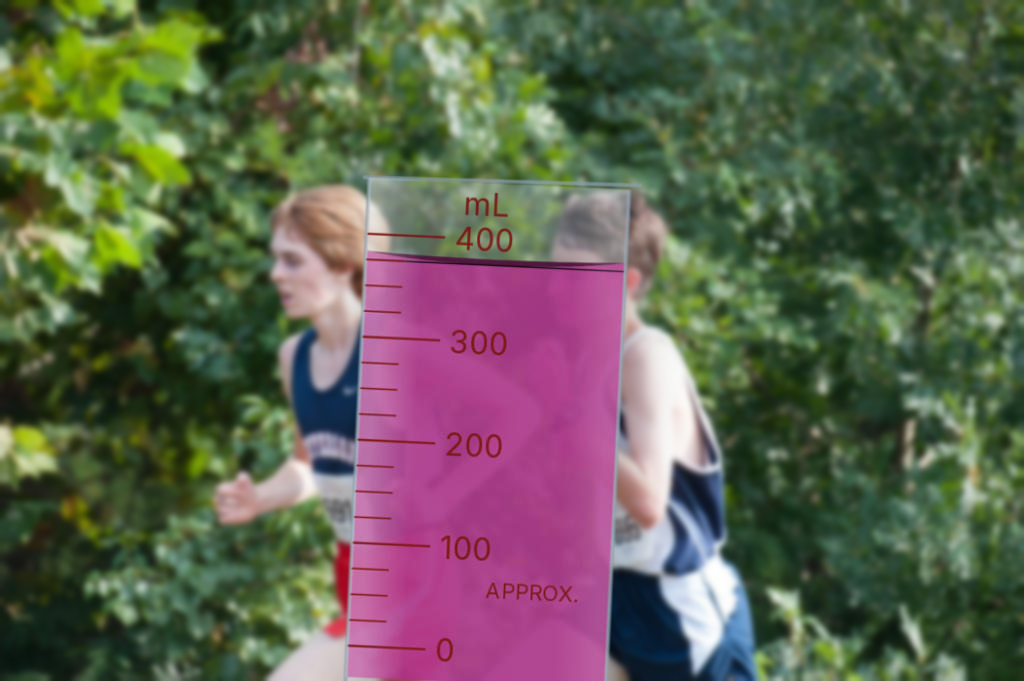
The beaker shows 375 mL
